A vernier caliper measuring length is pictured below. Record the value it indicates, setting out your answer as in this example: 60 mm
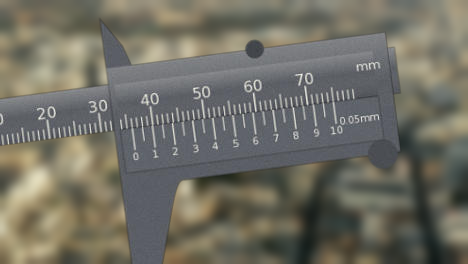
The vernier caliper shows 36.0 mm
